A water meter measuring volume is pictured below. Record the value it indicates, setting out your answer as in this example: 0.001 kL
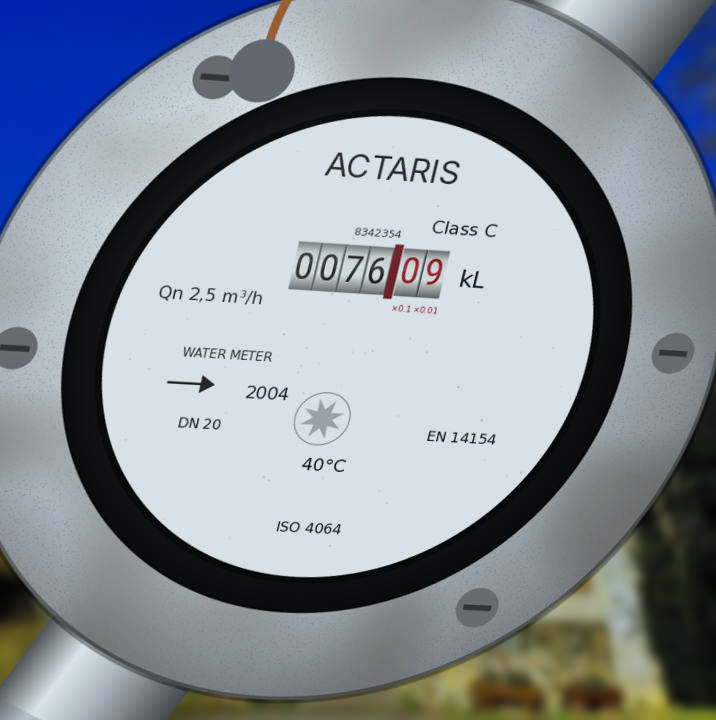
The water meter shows 76.09 kL
